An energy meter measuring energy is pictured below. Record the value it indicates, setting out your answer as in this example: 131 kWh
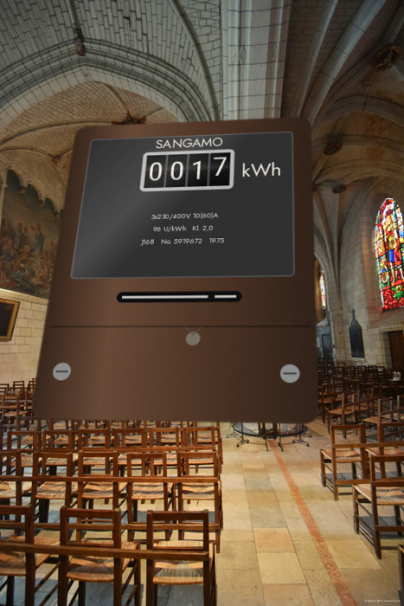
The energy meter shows 17 kWh
